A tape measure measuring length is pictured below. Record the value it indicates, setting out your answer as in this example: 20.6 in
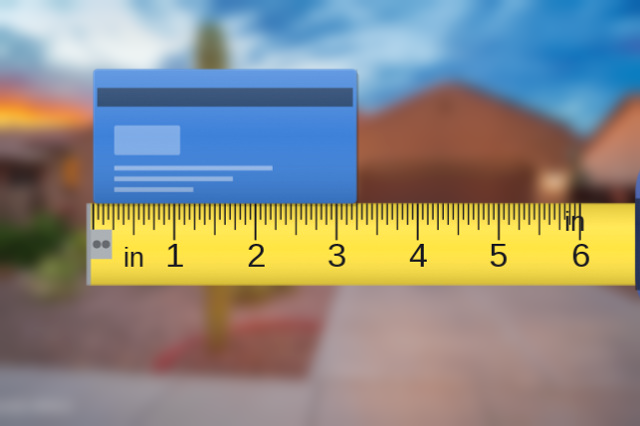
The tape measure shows 3.25 in
